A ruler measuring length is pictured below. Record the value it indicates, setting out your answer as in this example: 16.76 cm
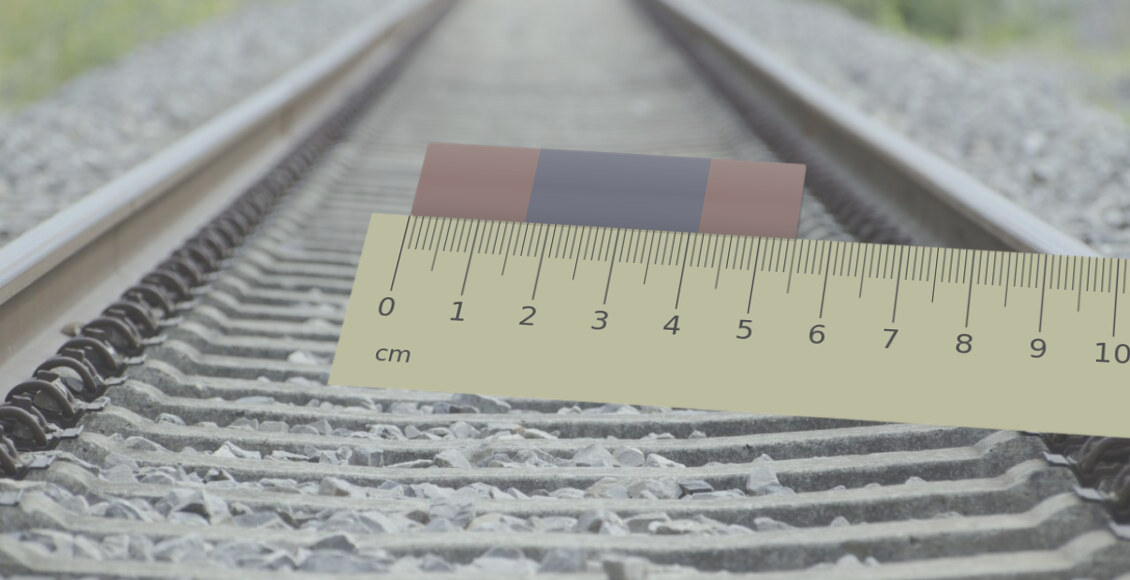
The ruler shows 5.5 cm
